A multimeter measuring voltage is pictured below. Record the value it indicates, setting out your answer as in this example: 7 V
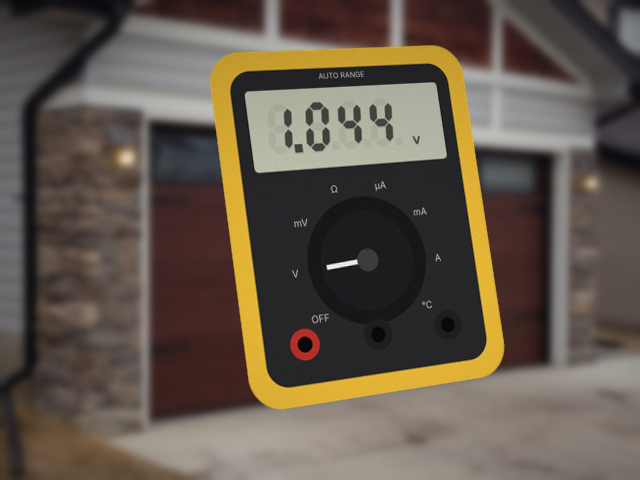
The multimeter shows 1.044 V
